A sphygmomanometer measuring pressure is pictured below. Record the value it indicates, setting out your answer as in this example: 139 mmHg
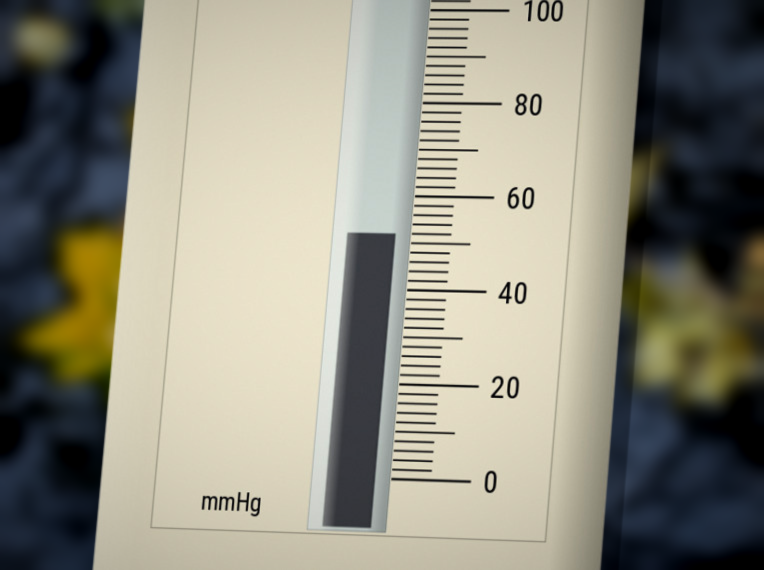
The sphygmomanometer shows 52 mmHg
